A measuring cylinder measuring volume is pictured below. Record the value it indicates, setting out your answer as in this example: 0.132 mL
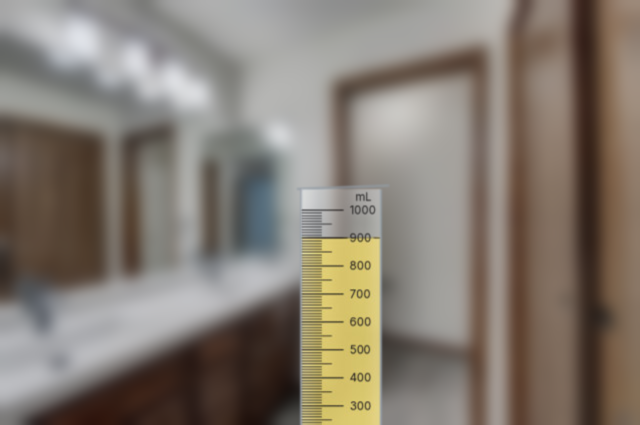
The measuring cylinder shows 900 mL
